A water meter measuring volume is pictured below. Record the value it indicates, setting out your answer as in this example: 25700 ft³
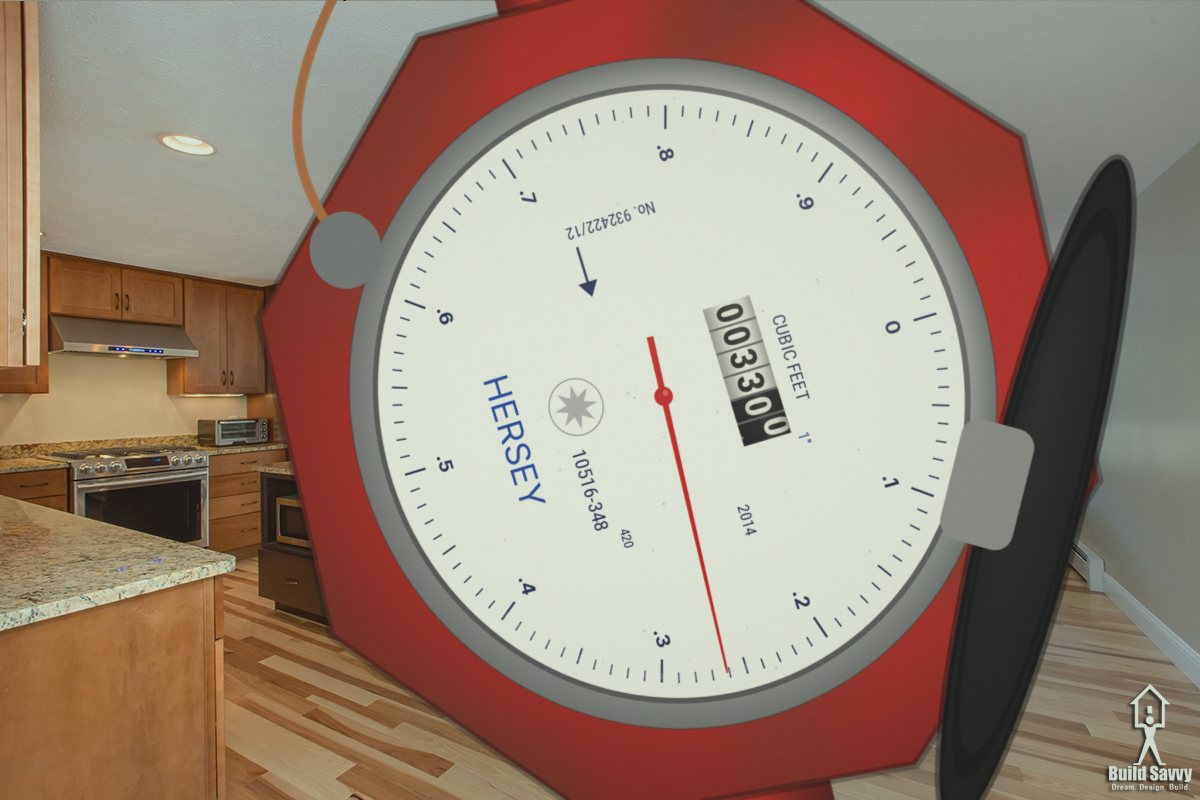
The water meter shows 3300.26 ft³
